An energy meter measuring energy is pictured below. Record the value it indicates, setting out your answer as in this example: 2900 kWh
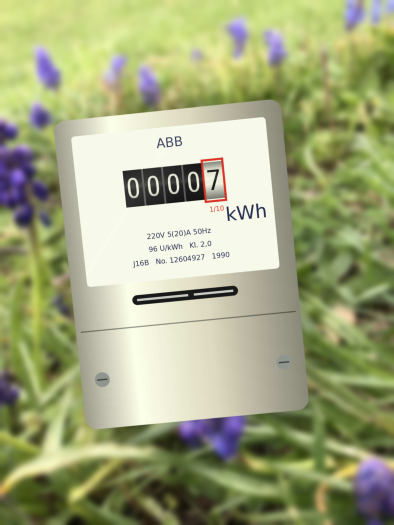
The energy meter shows 0.7 kWh
